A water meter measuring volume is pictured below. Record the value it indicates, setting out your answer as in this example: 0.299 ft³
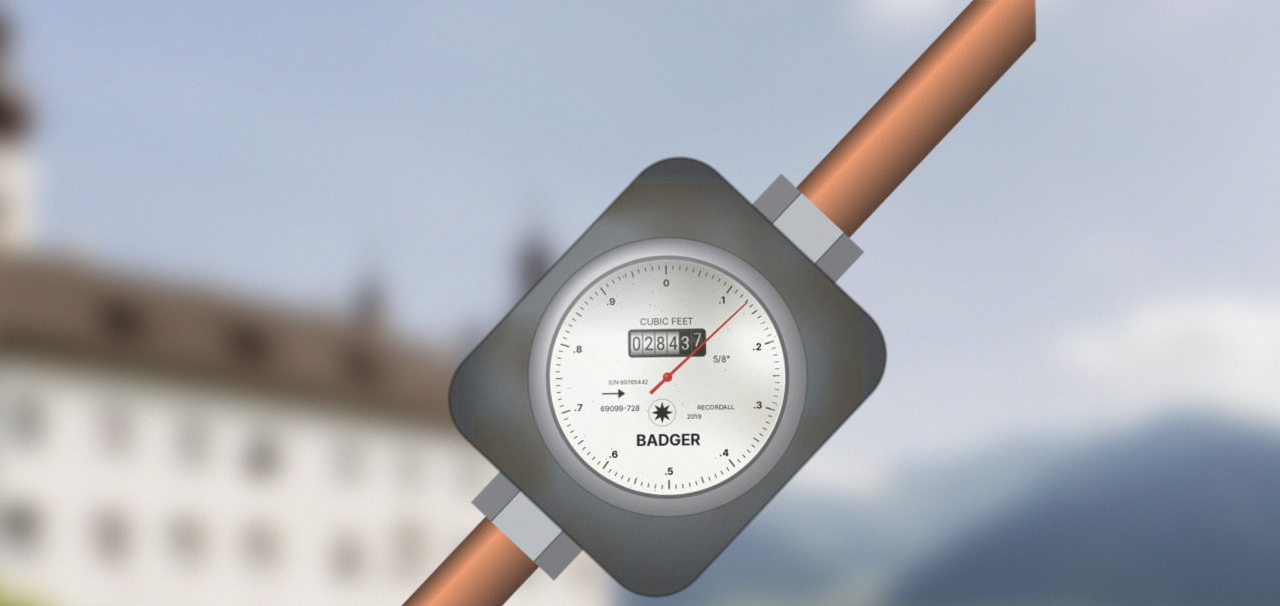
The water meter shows 28437.13 ft³
